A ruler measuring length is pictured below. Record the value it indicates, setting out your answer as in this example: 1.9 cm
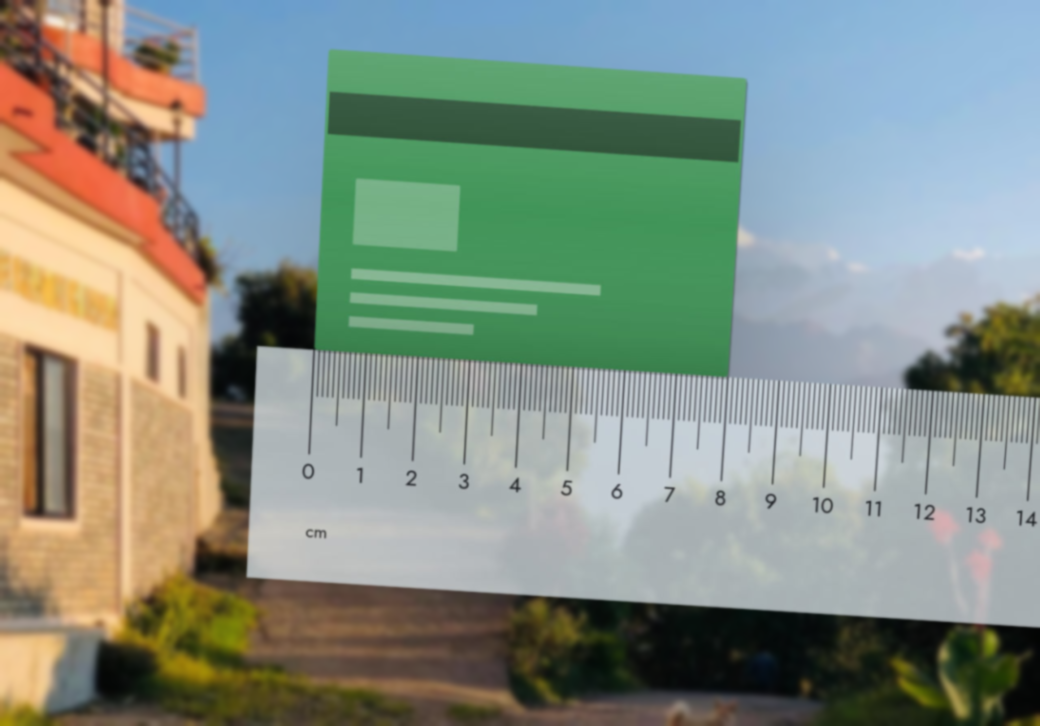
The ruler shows 8 cm
